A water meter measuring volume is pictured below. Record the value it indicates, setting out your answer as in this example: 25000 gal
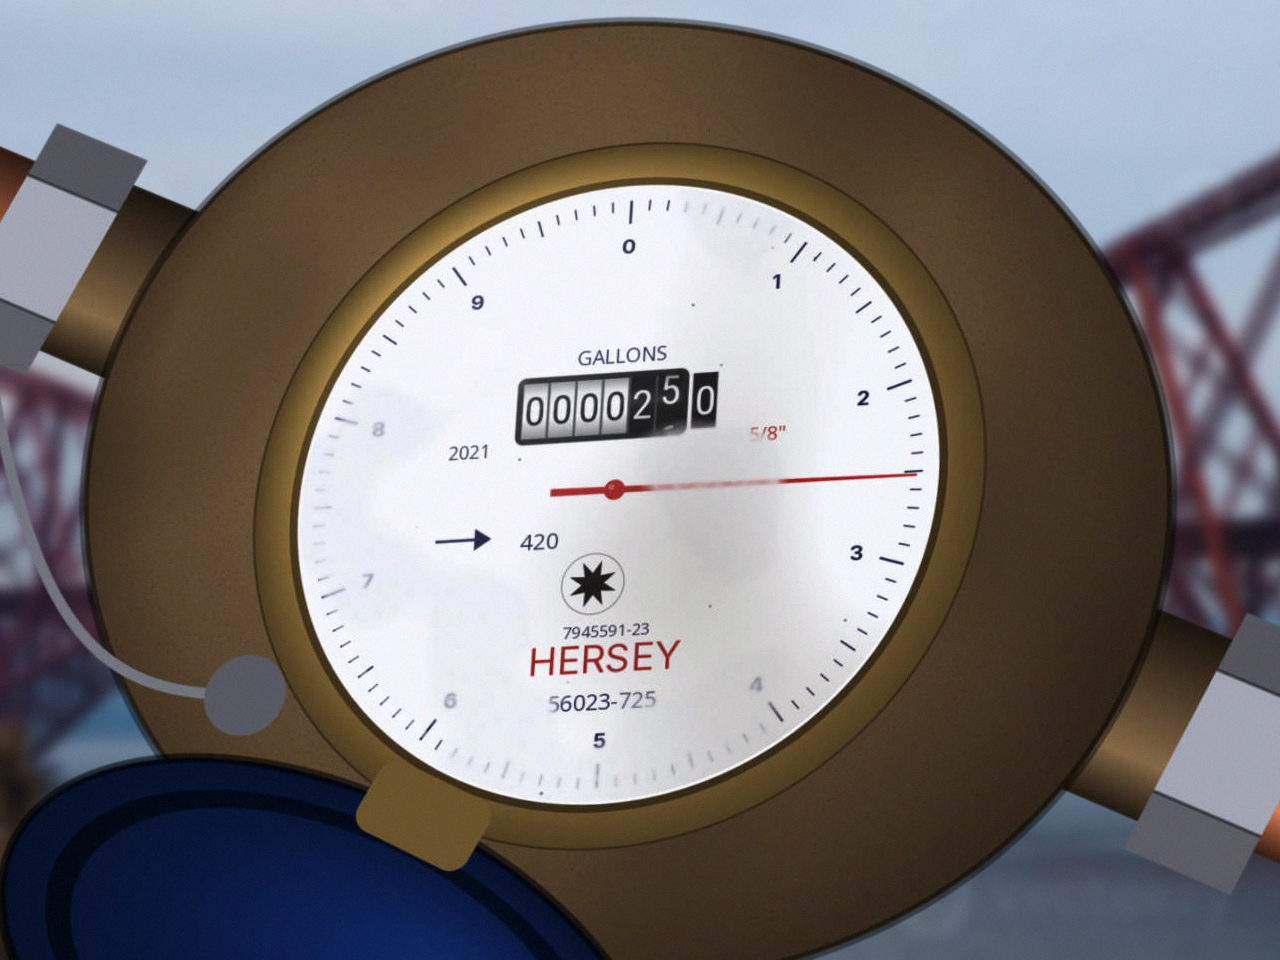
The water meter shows 252.5 gal
